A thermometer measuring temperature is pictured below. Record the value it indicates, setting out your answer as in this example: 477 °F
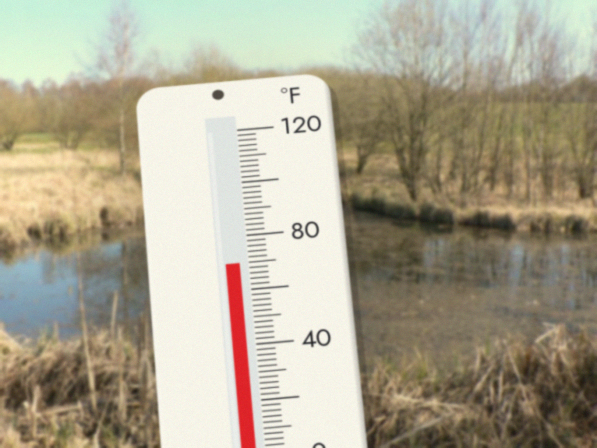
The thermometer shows 70 °F
